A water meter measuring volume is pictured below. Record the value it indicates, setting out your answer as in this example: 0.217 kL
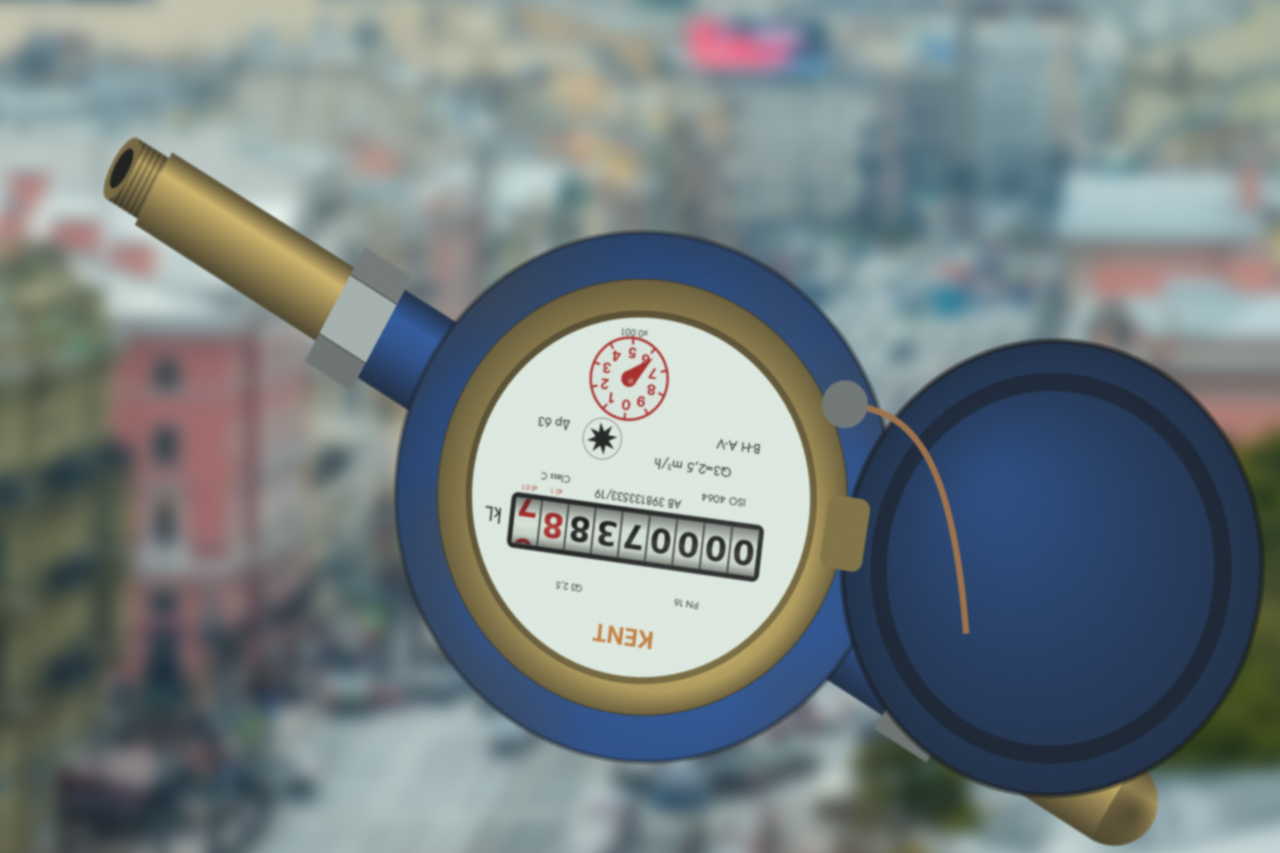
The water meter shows 738.866 kL
